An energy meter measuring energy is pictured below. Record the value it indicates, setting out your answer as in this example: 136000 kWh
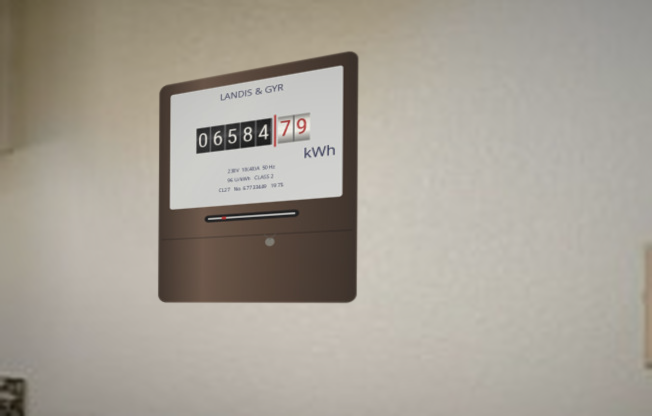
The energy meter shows 6584.79 kWh
